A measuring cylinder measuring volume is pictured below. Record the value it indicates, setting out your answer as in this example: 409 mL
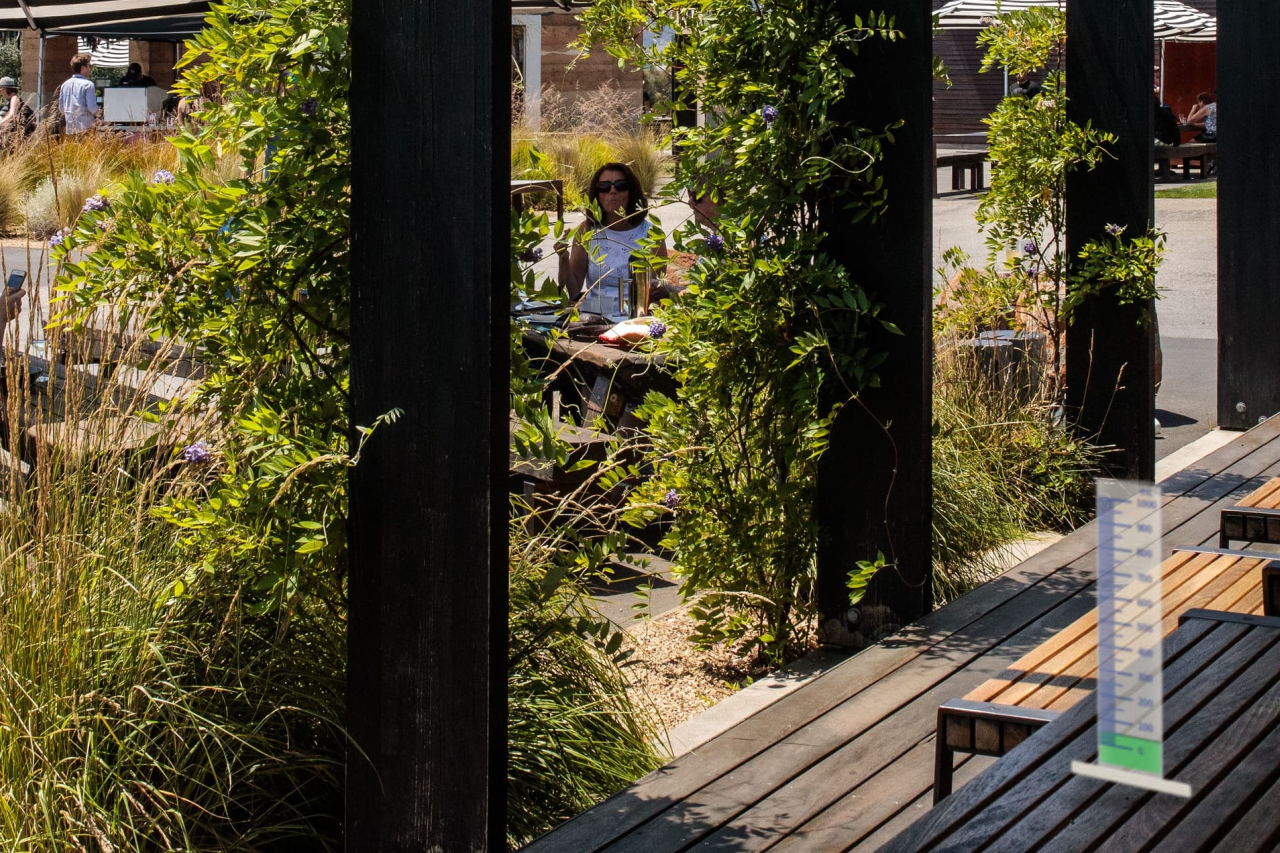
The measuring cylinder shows 50 mL
